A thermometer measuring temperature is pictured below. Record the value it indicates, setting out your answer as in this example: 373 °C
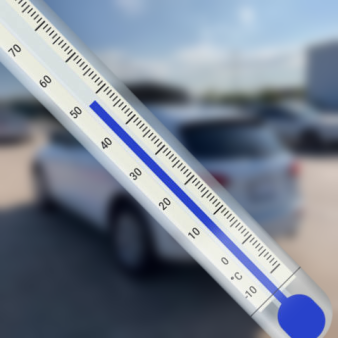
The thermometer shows 49 °C
